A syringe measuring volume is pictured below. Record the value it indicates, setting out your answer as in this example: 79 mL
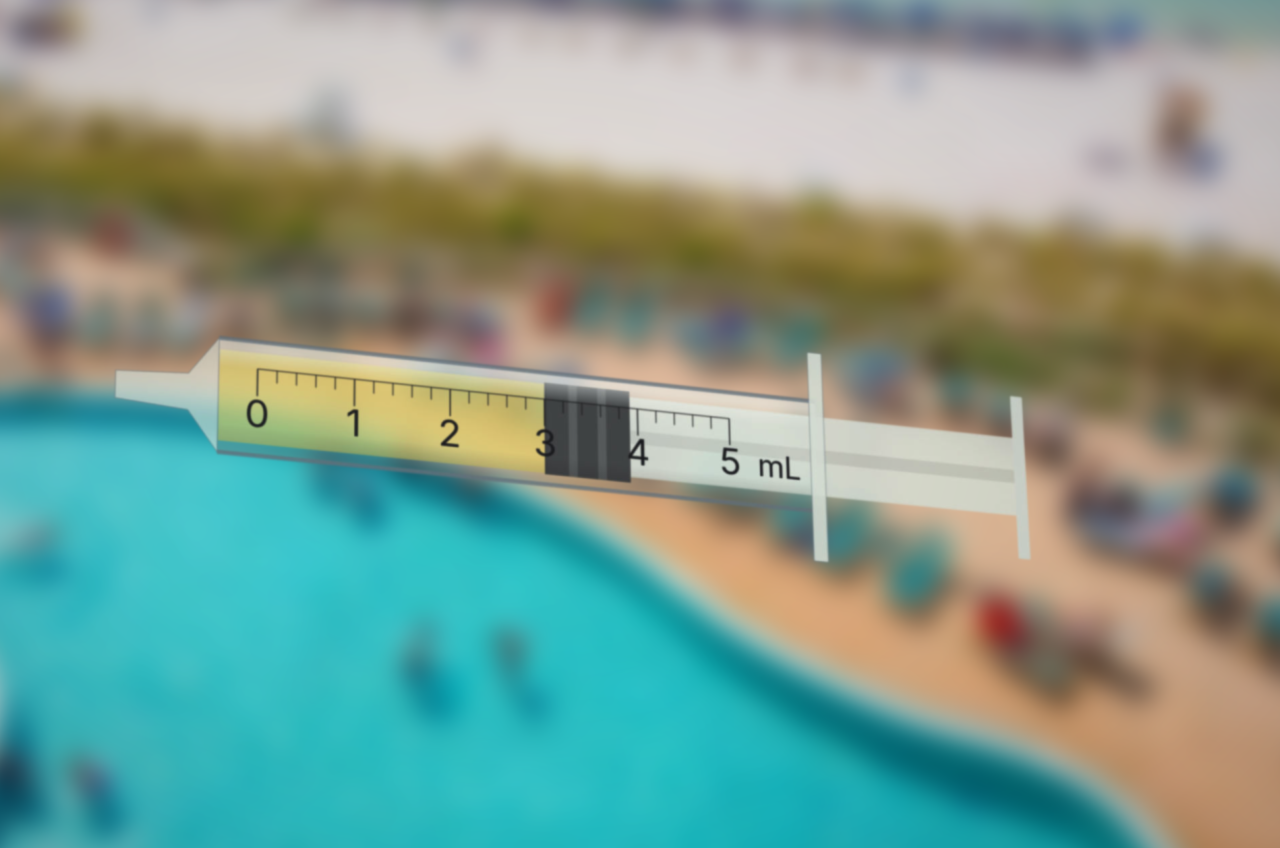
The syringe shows 3 mL
